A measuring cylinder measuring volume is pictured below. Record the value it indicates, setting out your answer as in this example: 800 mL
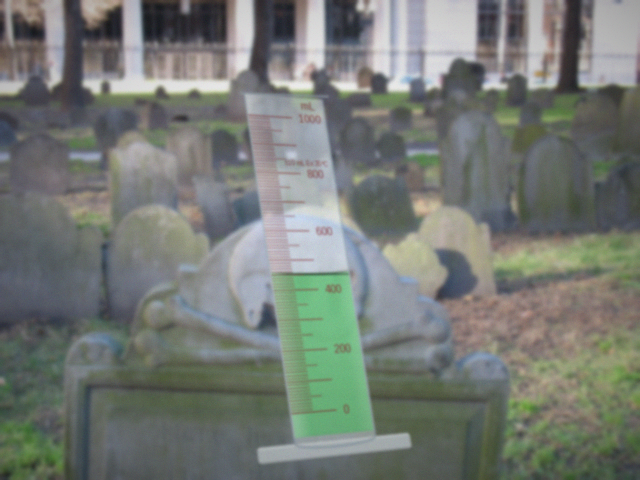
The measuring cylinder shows 450 mL
